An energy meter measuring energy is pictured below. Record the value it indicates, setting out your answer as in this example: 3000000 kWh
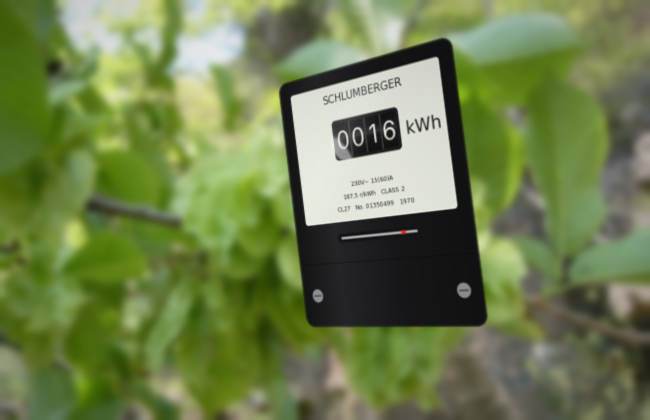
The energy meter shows 16 kWh
